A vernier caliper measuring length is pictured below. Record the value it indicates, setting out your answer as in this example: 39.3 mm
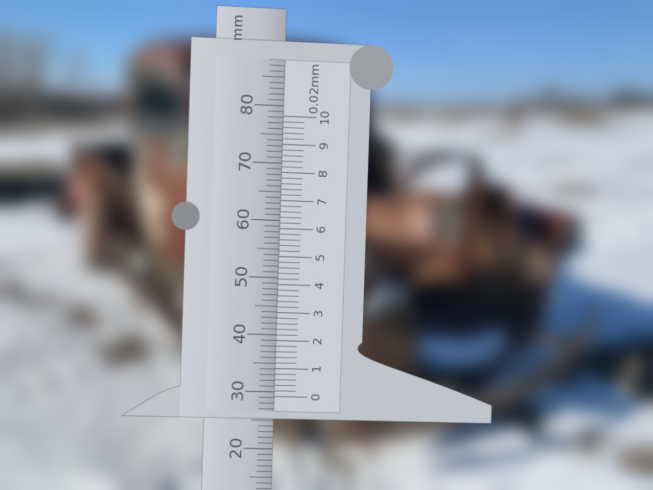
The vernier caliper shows 29.2 mm
